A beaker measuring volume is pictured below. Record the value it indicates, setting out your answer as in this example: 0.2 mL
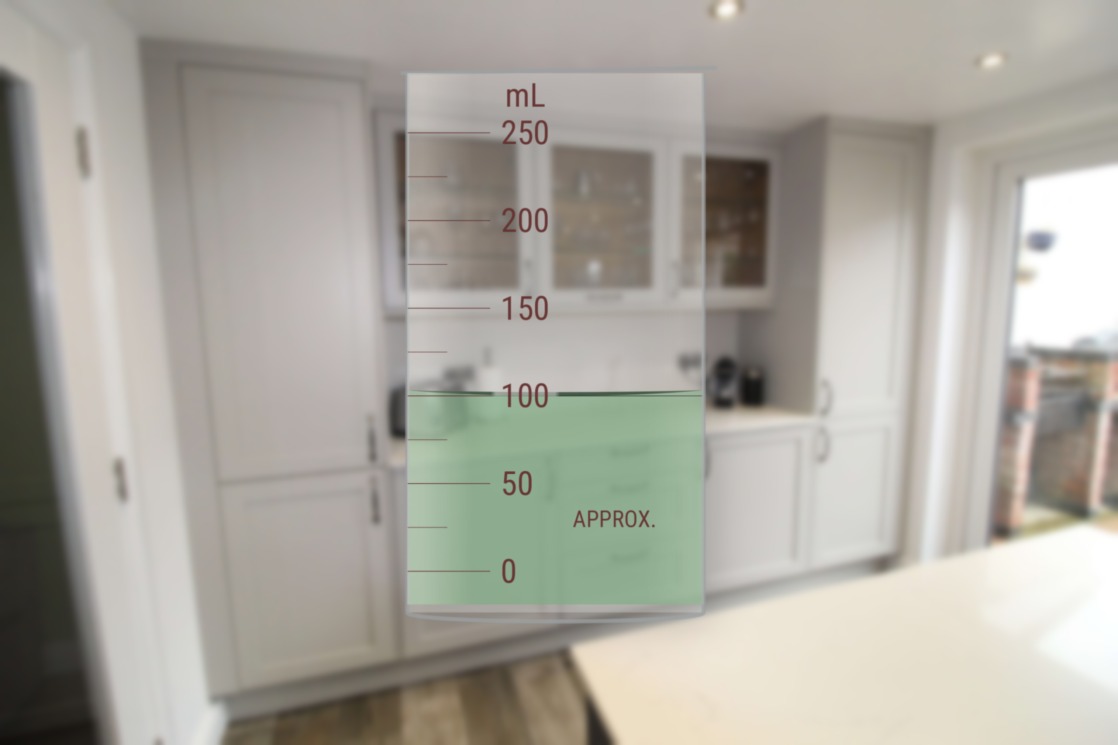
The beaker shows 100 mL
